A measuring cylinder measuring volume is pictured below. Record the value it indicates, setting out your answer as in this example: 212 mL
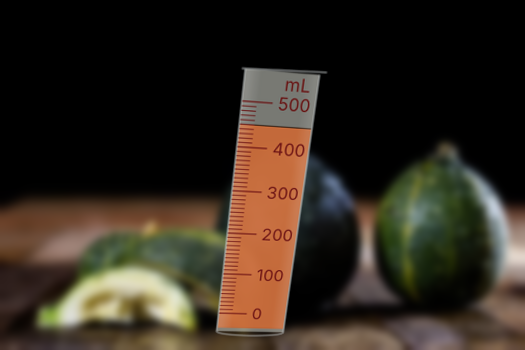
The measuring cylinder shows 450 mL
